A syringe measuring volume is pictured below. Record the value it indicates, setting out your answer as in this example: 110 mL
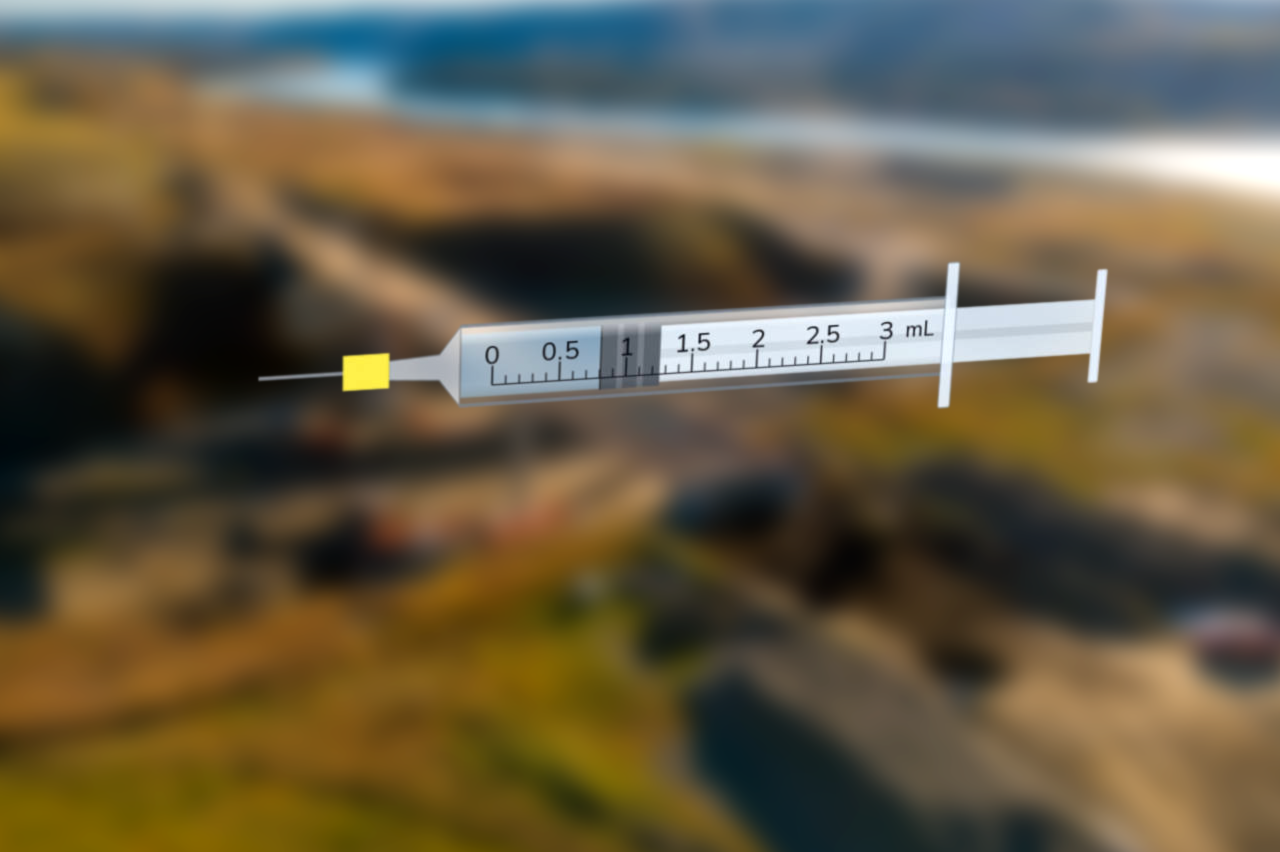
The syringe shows 0.8 mL
